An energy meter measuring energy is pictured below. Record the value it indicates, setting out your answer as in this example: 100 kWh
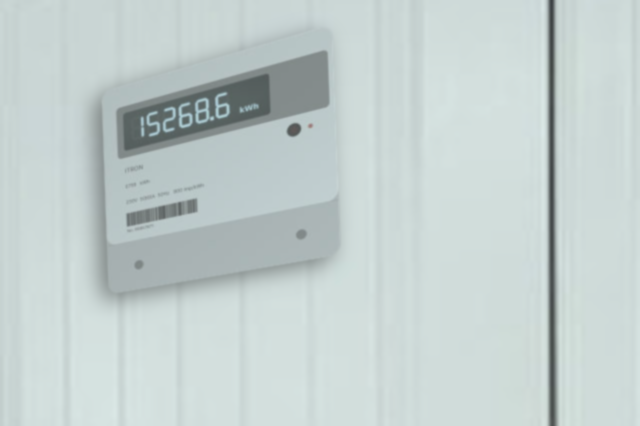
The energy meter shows 15268.6 kWh
